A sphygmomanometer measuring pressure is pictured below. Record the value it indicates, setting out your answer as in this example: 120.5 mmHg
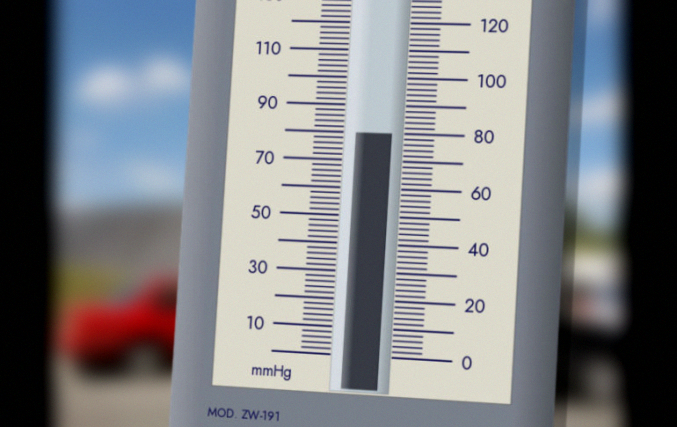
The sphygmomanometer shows 80 mmHg
